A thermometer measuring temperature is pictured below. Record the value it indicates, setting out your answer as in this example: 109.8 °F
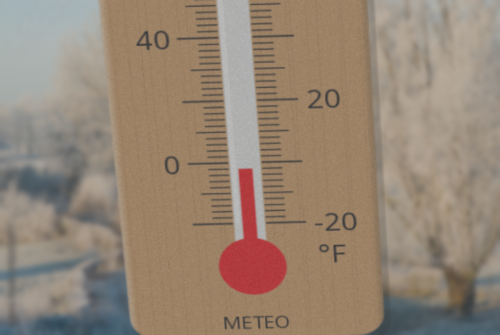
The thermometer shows -2 °F
